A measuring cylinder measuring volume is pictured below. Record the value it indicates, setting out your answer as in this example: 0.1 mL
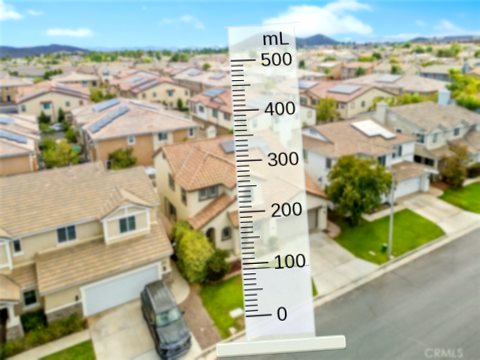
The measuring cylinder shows 90 mL
